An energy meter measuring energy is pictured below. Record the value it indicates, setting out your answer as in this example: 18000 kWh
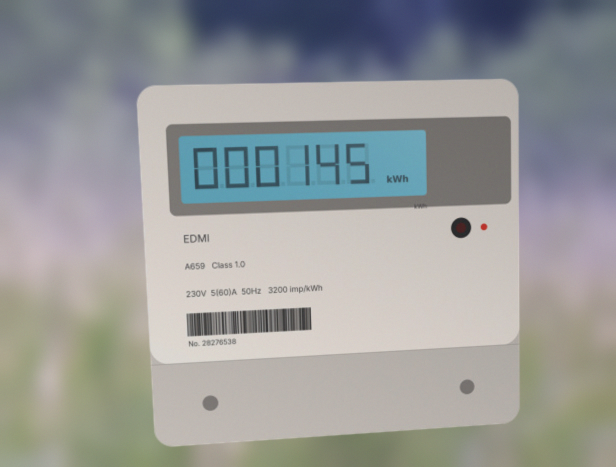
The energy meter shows 145 kWh
